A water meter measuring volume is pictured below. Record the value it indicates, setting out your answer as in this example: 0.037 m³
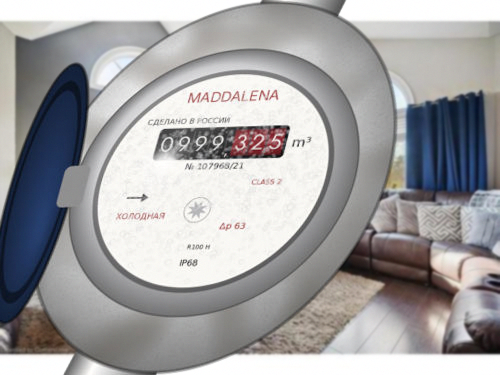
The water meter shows 999.325 m³
